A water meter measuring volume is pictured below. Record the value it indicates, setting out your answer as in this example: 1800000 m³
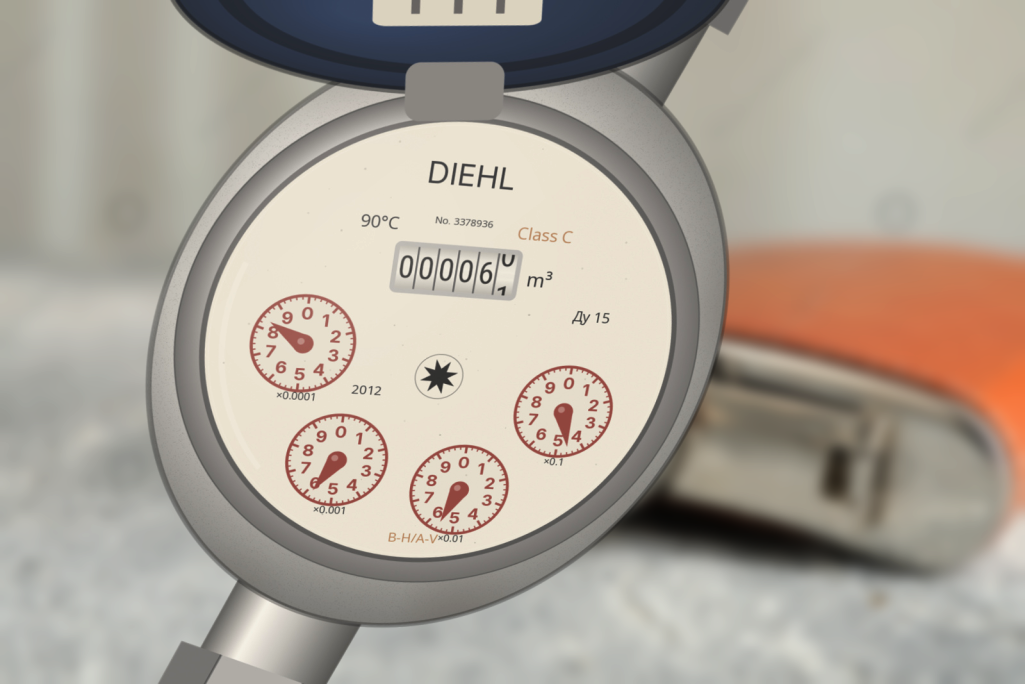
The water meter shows 60.4558 m³
